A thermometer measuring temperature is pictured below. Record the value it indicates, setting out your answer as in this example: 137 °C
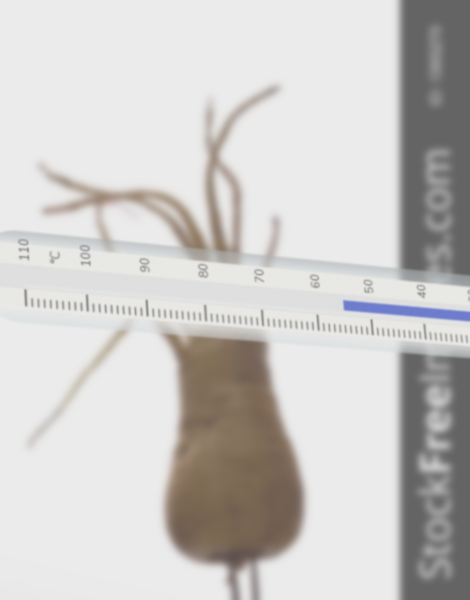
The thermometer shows 55 °C
